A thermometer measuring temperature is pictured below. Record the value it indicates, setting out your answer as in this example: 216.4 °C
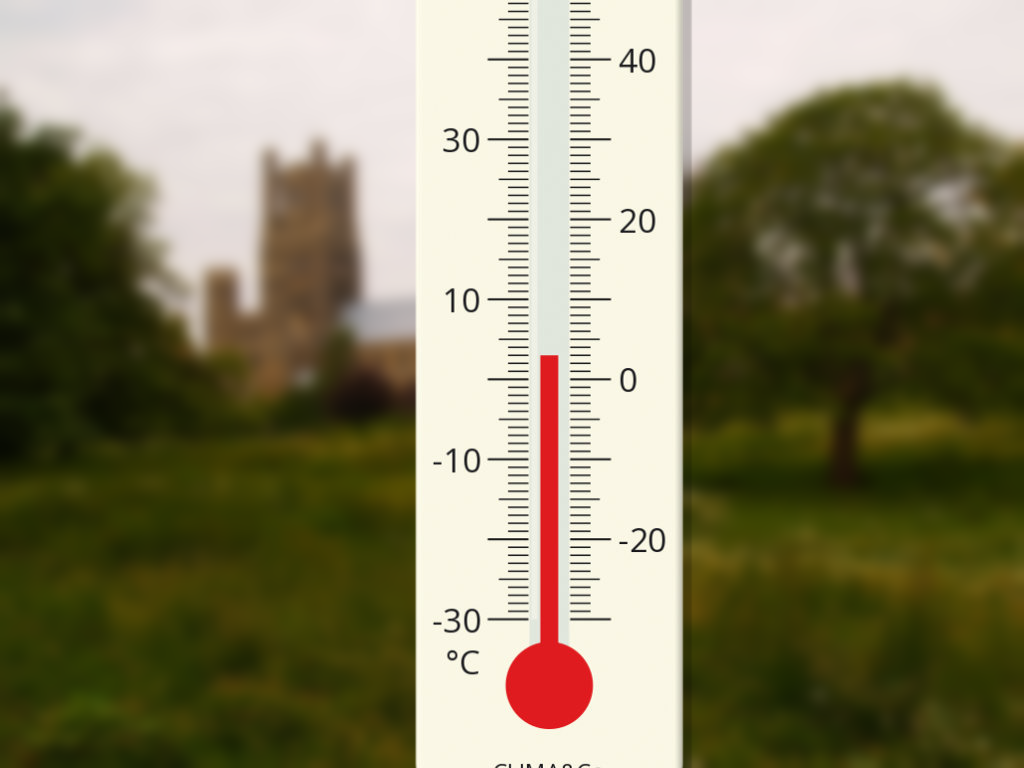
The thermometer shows 3 °C
